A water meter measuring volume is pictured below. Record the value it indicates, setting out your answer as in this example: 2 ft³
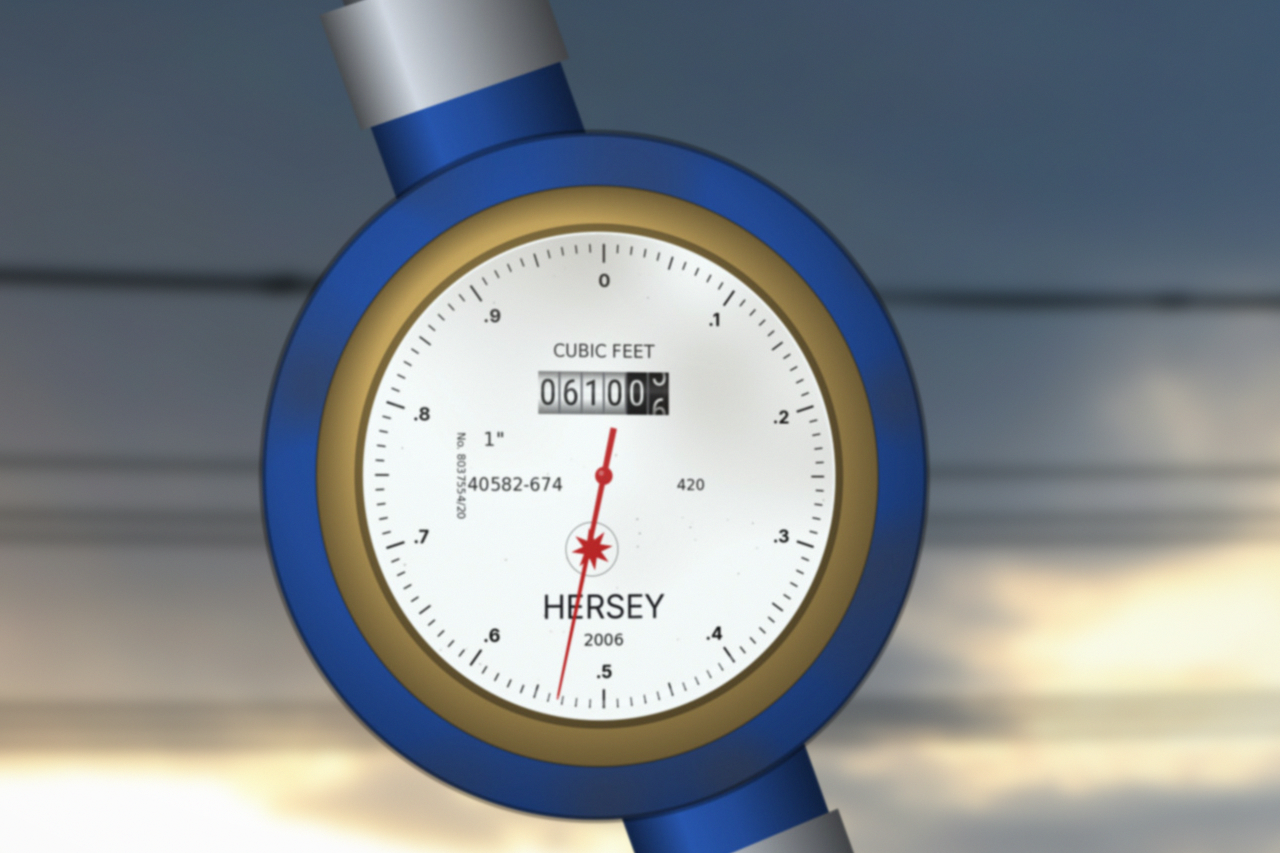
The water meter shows 61005.53 ft³
